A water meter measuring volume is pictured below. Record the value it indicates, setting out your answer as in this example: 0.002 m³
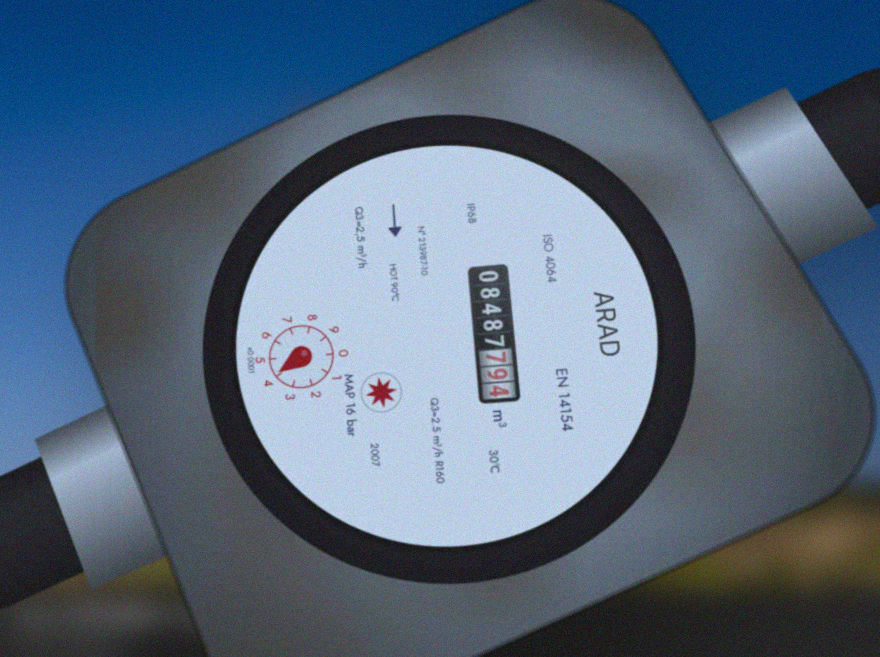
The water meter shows 8487.7944 m³
